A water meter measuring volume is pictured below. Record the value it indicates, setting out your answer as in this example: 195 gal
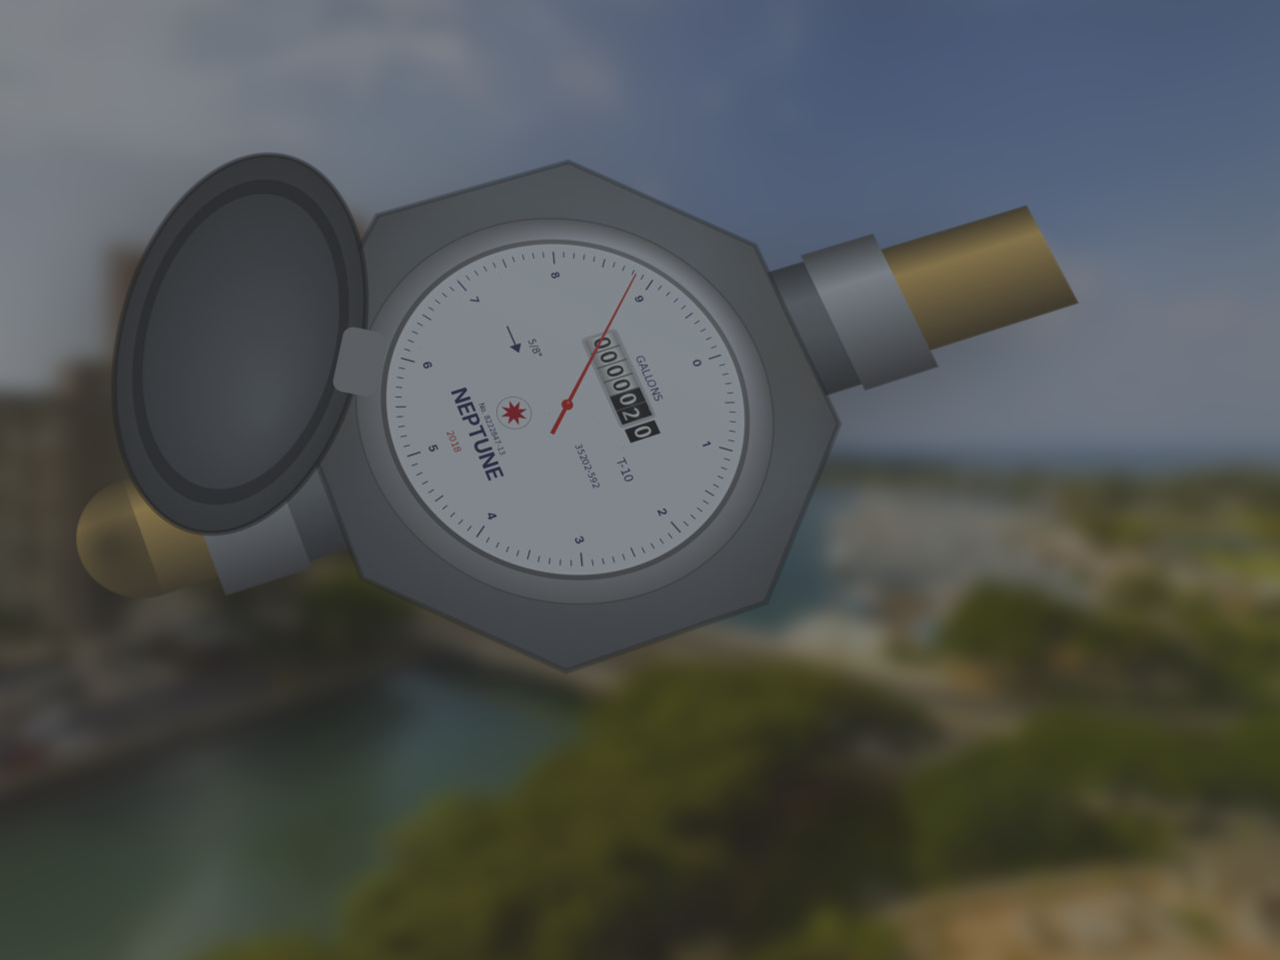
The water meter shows 18.8 gal
